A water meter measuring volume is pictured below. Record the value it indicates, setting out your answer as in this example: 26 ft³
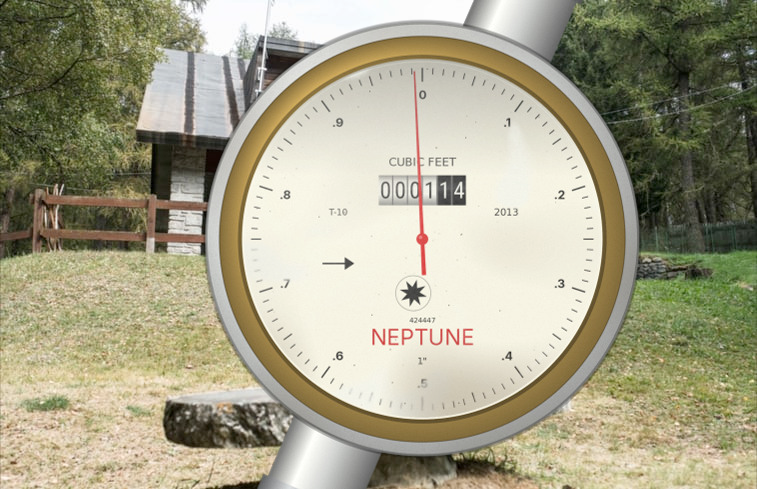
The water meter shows 113.99 ft³
